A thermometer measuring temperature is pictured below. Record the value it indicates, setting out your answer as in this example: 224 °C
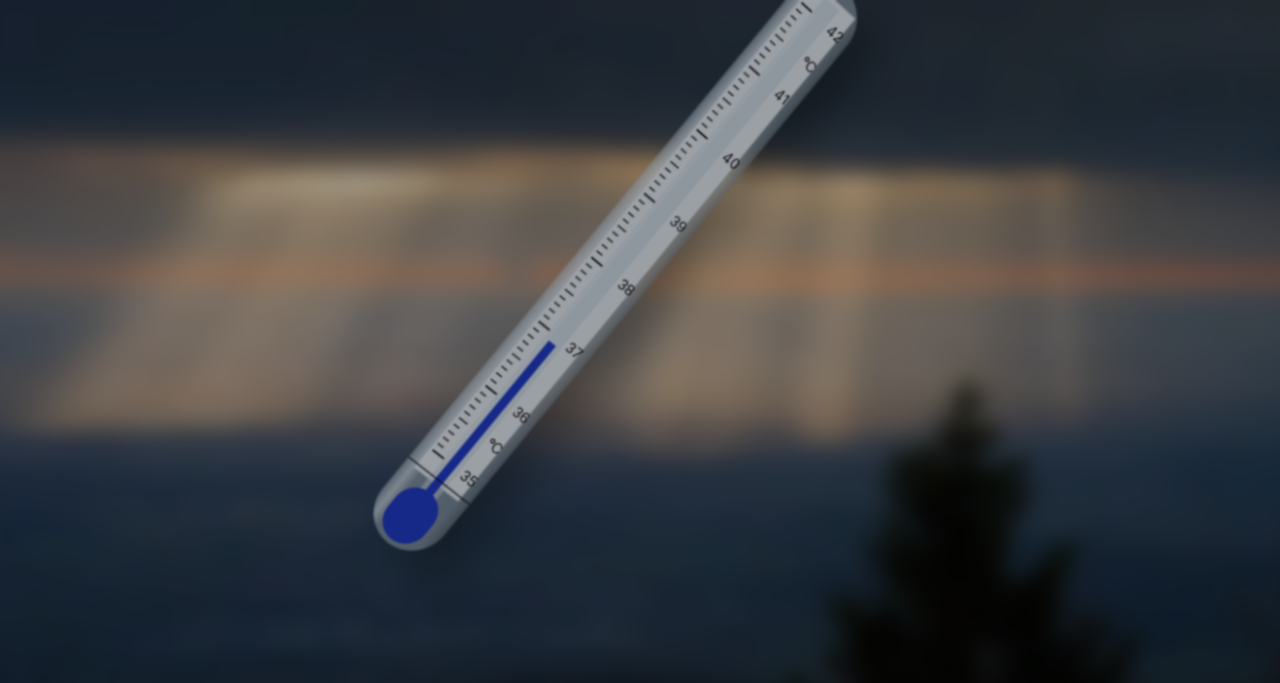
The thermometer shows 36.9 °C
